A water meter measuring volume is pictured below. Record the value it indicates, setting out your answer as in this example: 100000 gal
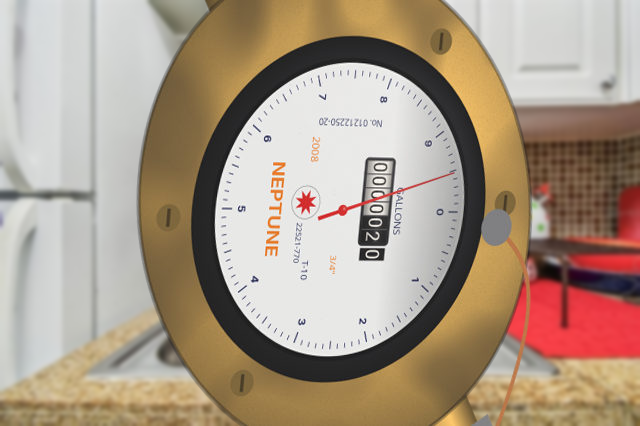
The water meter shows 19.5 gal
